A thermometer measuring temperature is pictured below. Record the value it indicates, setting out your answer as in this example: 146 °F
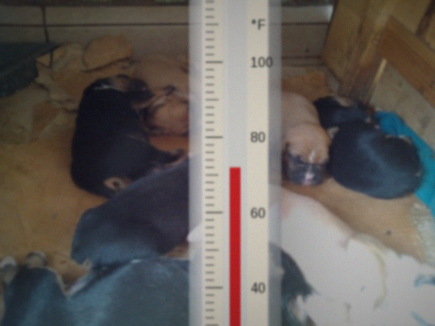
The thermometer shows 72 °F
